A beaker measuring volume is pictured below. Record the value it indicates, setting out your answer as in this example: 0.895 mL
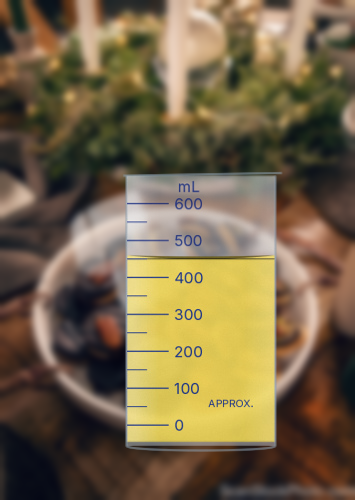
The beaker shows 450 mL
